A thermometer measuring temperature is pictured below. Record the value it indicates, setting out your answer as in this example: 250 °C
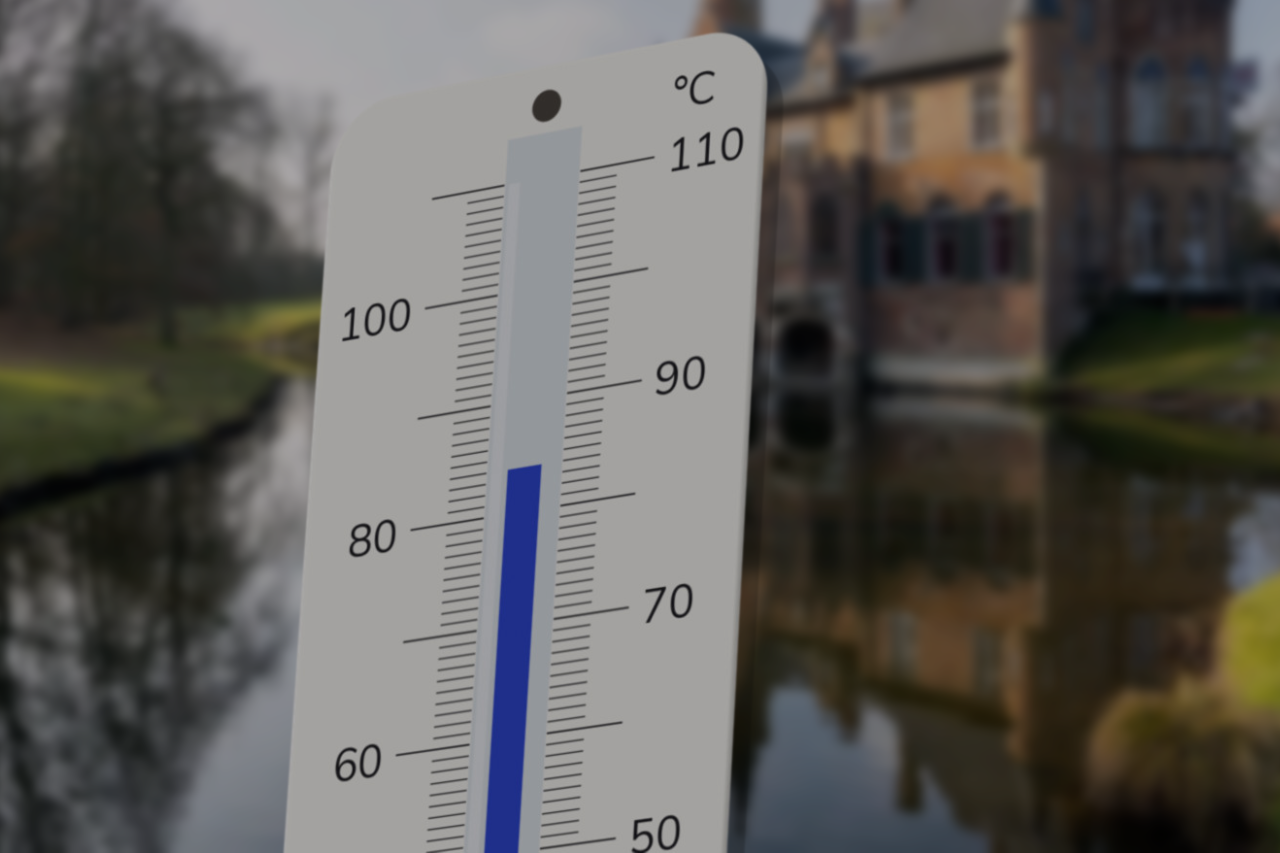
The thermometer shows 84 °C
